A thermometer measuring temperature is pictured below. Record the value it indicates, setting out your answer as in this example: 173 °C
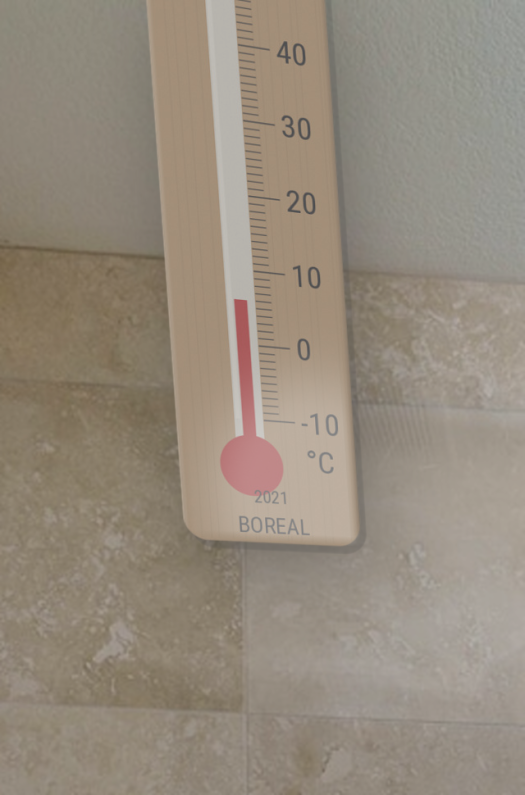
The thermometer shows 6 °C
